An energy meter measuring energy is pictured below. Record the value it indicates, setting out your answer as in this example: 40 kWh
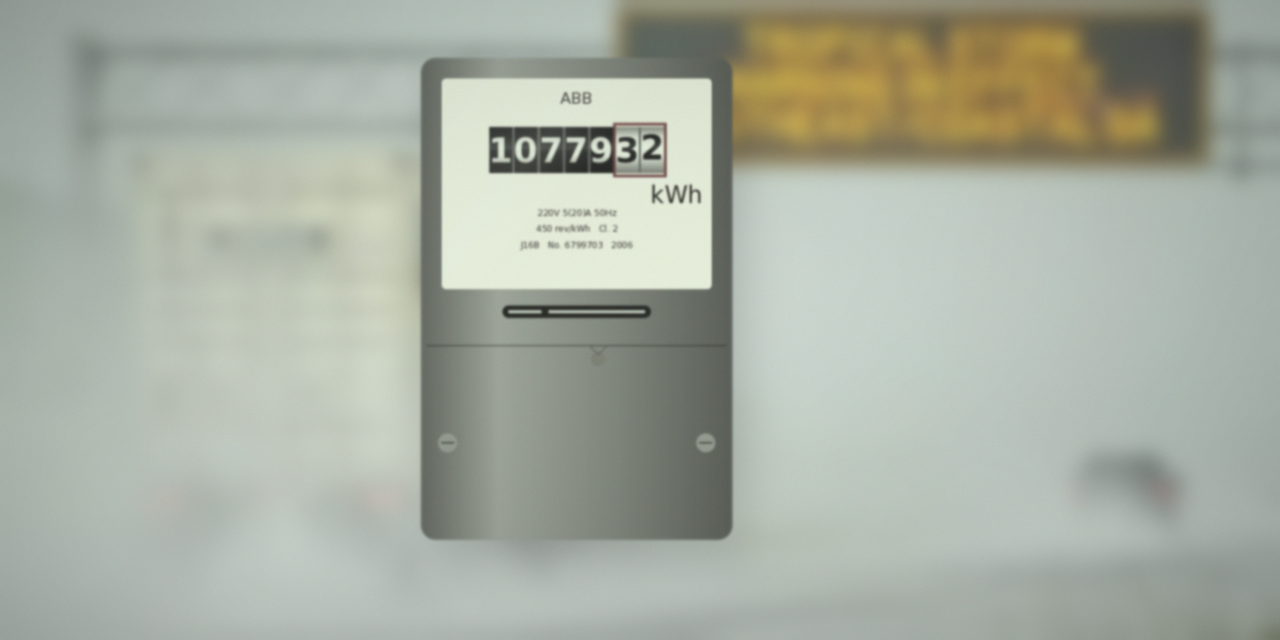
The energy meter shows 10779.32 kWh
